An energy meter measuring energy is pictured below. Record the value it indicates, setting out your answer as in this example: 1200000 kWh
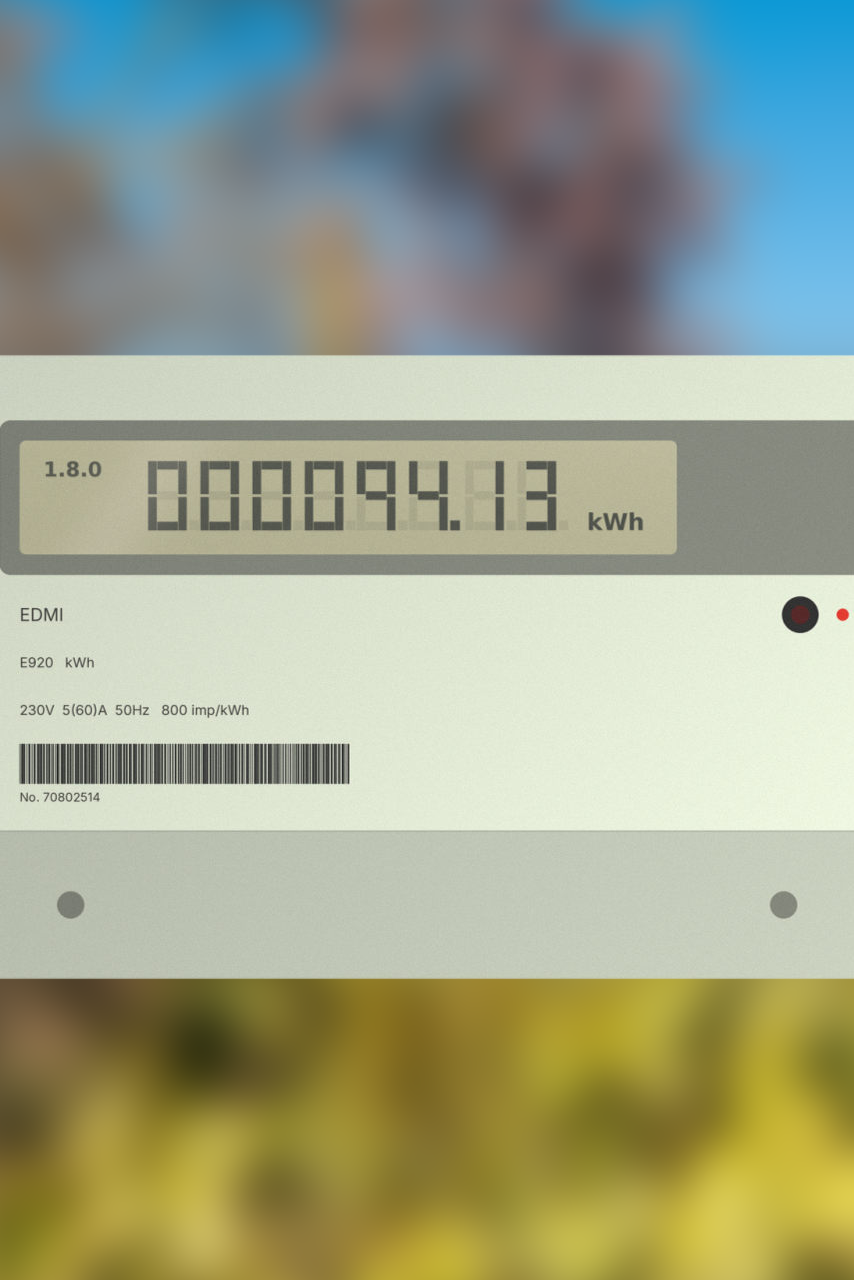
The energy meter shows 94.13 kWh
